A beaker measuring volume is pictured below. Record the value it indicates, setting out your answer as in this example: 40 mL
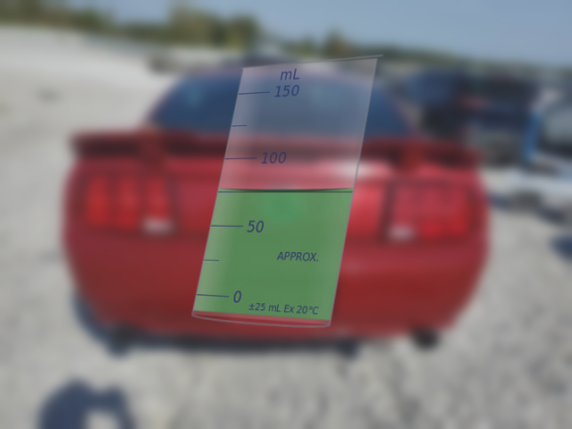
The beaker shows 75 mL
